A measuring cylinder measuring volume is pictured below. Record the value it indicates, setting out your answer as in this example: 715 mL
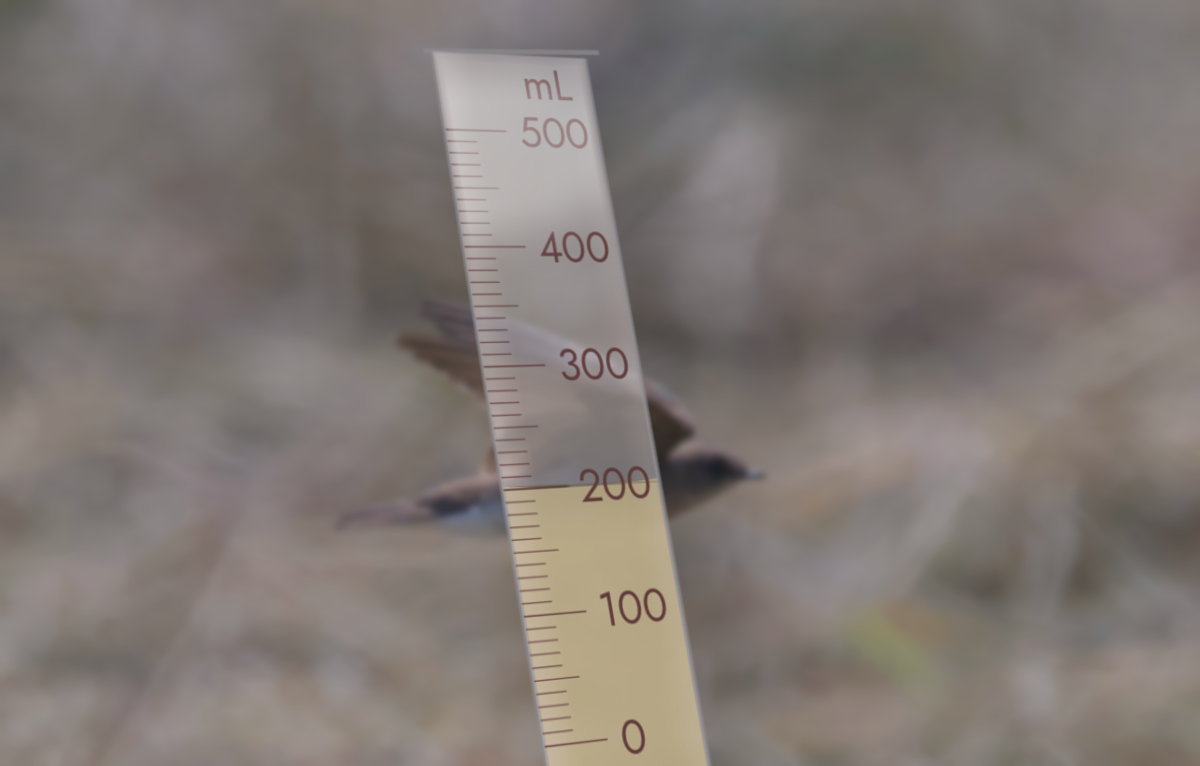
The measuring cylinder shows 200 mL
